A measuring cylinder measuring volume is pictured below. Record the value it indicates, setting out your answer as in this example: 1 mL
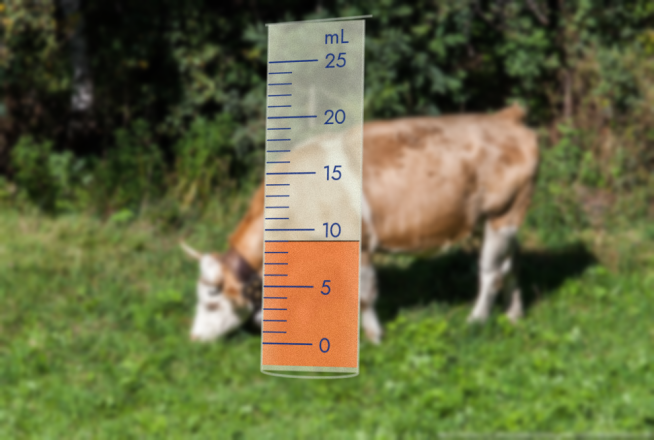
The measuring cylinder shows 9 mL
